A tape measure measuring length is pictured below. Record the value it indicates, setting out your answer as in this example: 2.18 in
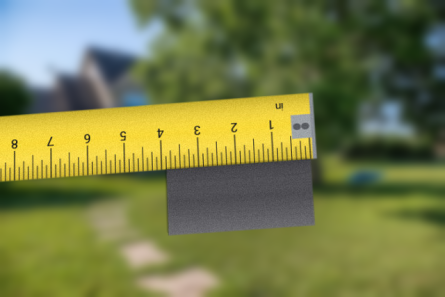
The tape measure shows 3.875 in
